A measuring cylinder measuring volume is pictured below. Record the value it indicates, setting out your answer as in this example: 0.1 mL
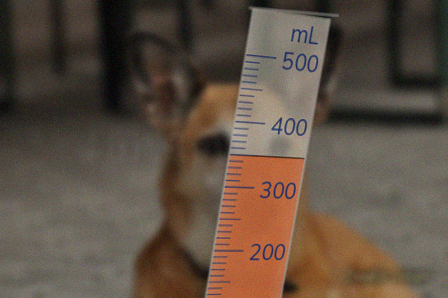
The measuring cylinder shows 350 mL
